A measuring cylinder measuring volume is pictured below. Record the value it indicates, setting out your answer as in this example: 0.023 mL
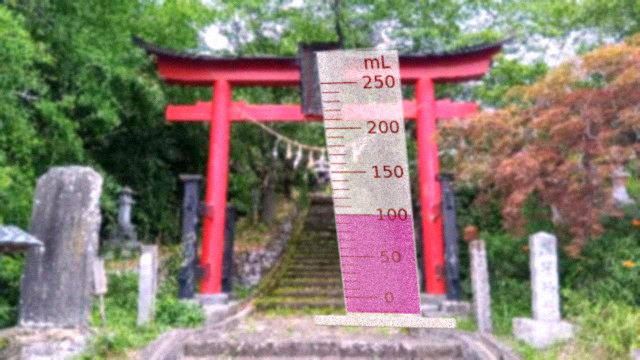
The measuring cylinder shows 100 mL
